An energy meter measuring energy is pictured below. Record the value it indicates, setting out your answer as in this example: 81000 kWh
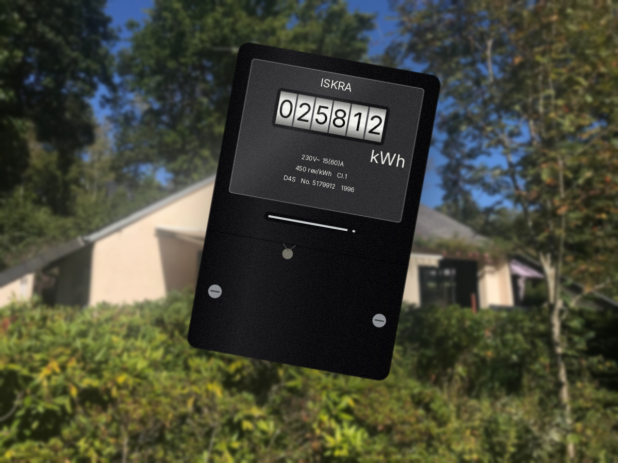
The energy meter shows 25812 kWh
